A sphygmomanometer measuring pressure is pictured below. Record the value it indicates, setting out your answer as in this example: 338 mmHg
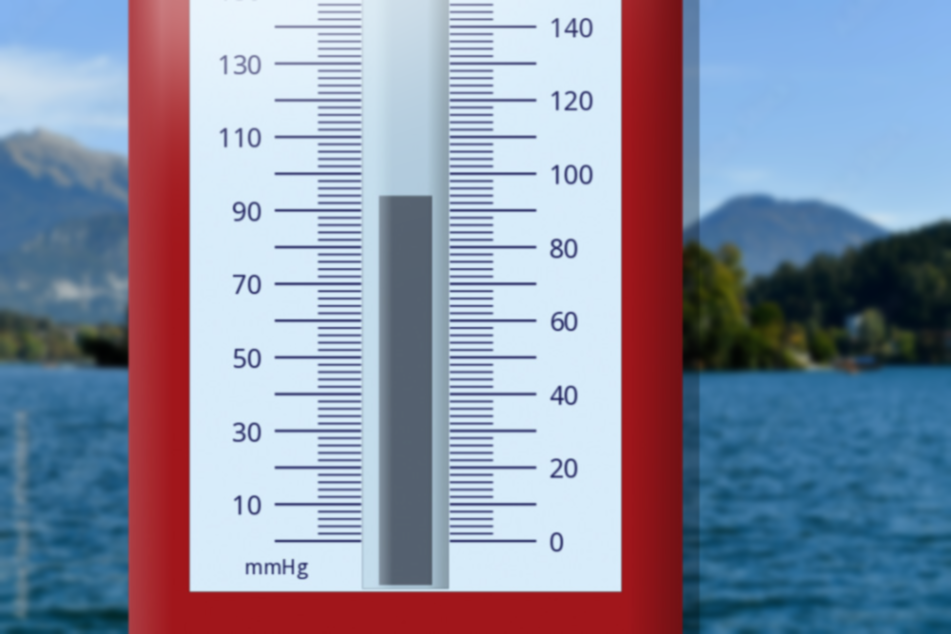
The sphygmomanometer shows 94 mmHg
